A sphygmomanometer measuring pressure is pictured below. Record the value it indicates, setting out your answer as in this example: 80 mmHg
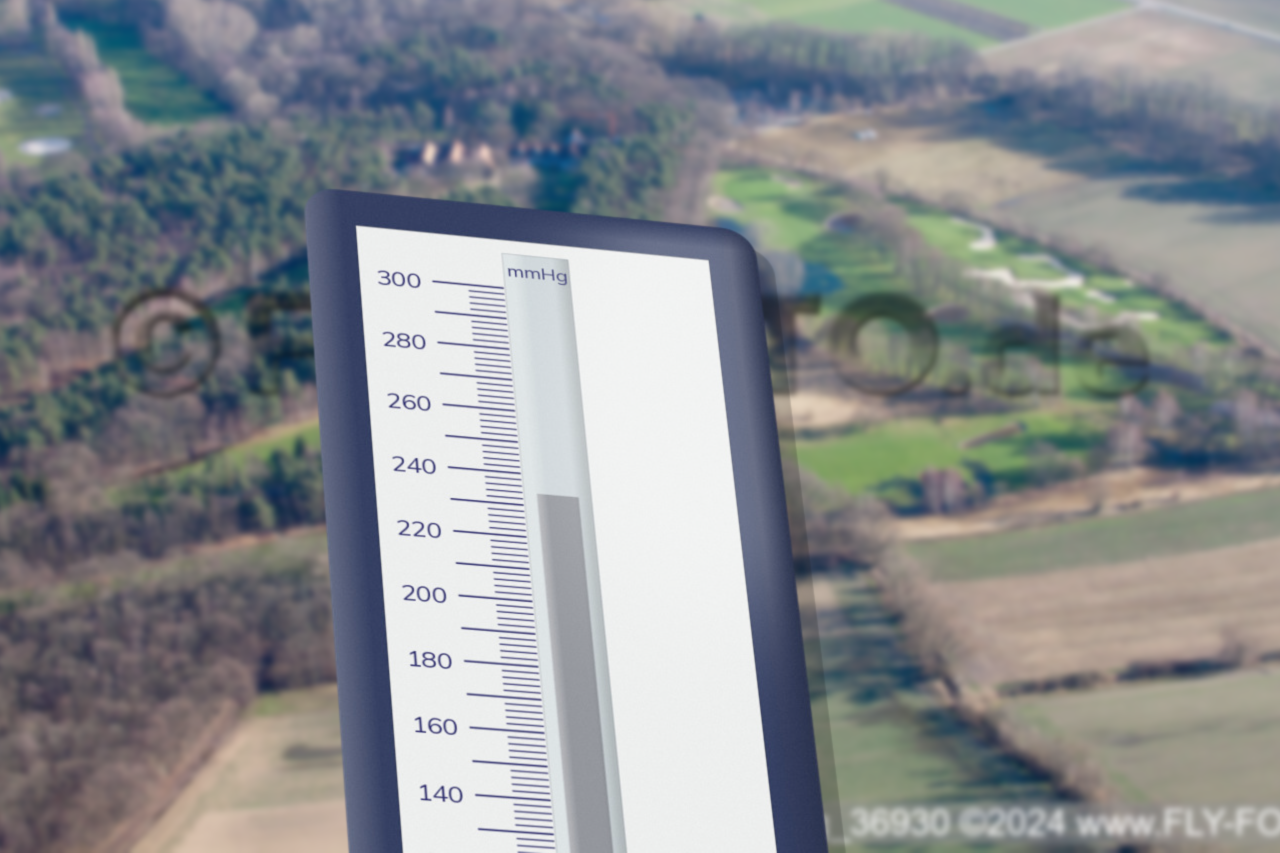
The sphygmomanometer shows 234 mmHg
